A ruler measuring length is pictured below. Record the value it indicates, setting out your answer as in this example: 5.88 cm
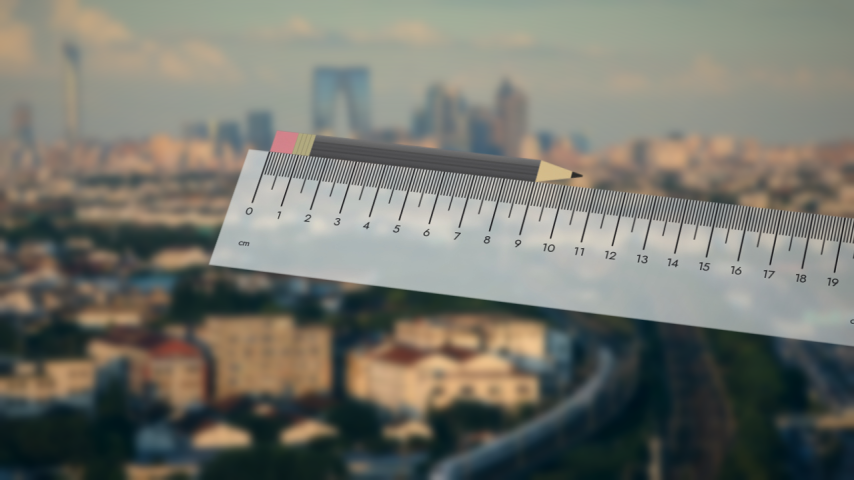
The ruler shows 10.5 cm
